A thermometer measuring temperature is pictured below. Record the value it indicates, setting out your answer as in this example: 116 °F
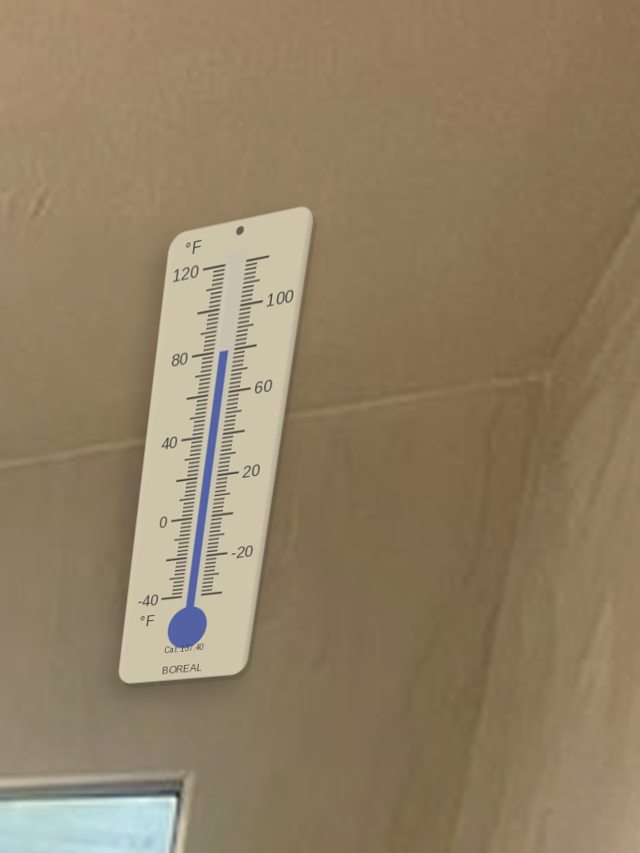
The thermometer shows 80 °F
